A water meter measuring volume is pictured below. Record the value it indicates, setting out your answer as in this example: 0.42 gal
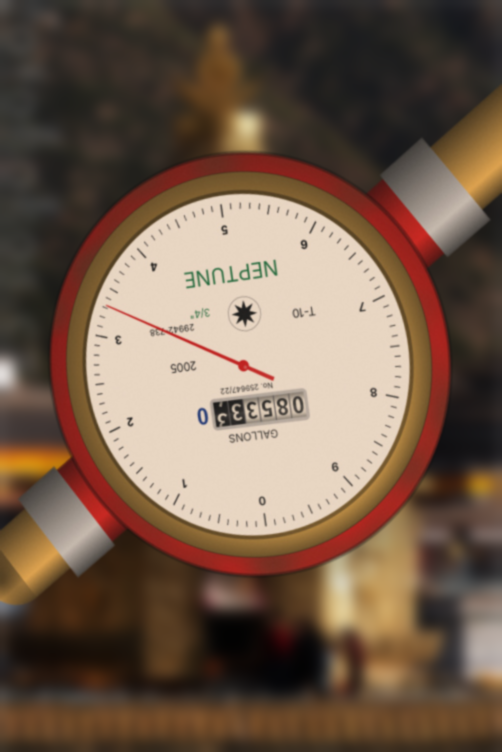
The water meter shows 853333.3 gal
